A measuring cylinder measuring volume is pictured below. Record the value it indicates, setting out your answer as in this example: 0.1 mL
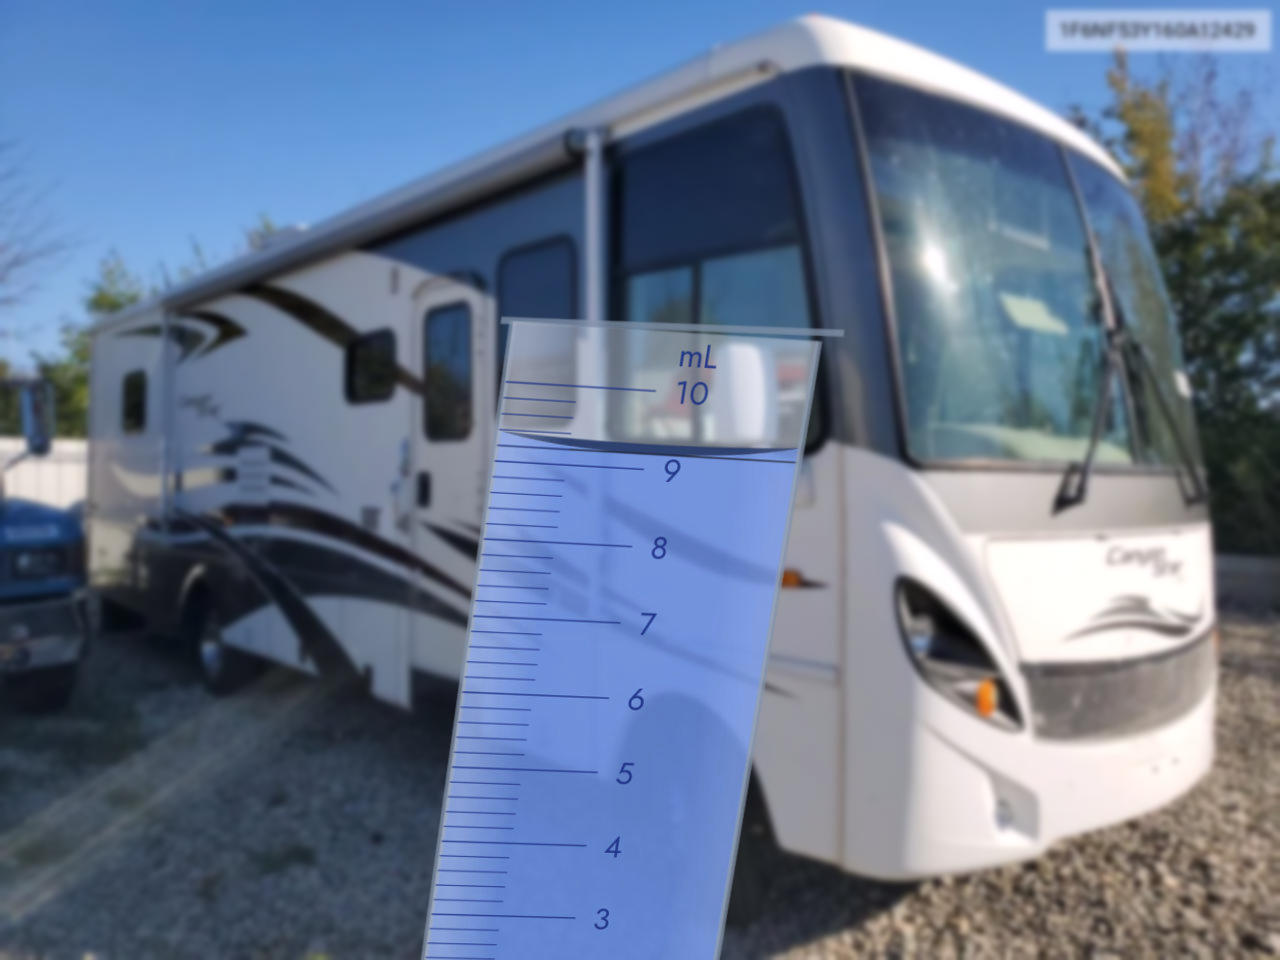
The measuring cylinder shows 9.2 mL
